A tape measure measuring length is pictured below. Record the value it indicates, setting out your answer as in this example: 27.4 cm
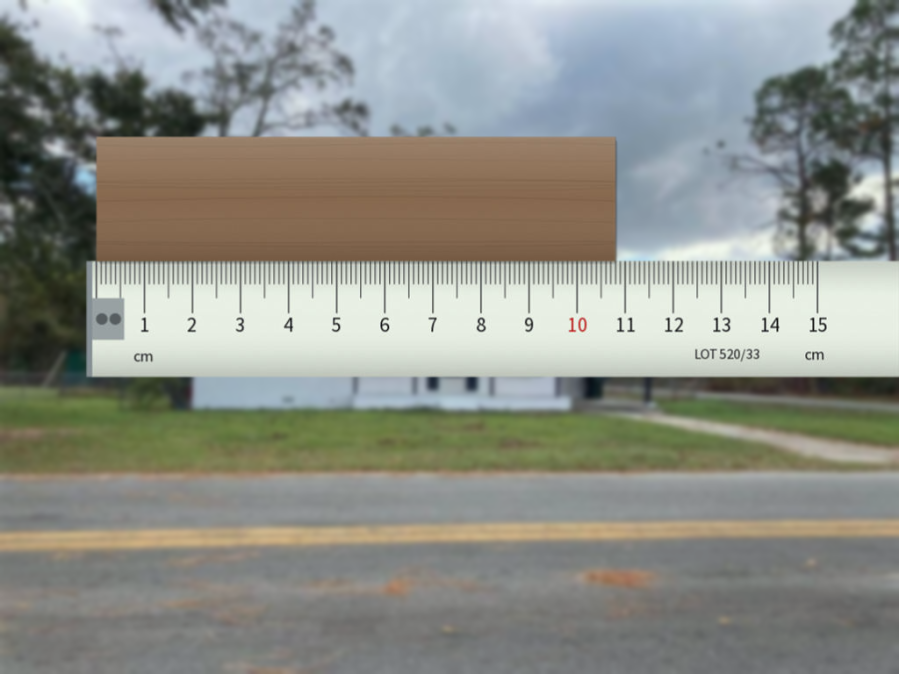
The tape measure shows 10.8 cm
